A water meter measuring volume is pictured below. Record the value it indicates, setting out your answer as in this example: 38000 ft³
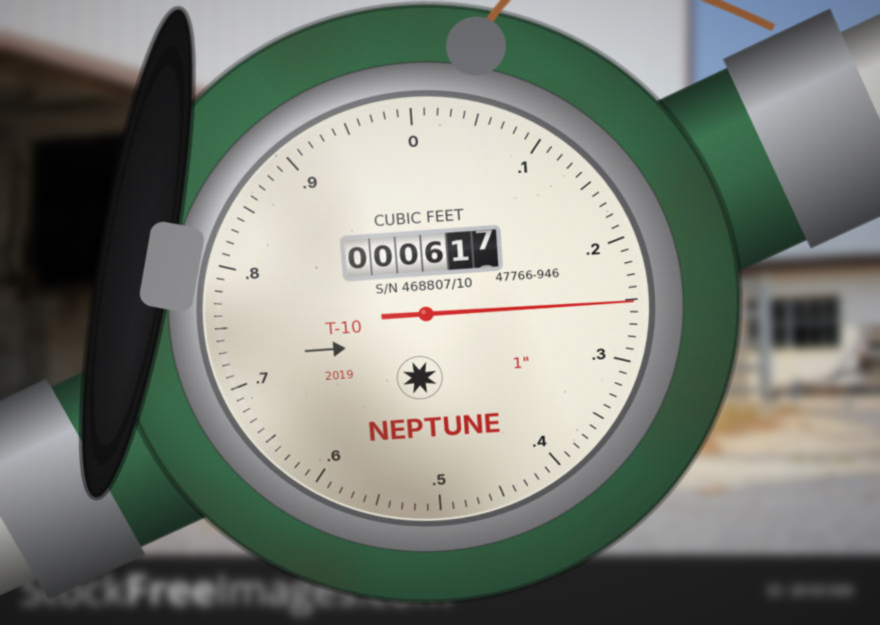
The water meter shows 617.25 ft³
